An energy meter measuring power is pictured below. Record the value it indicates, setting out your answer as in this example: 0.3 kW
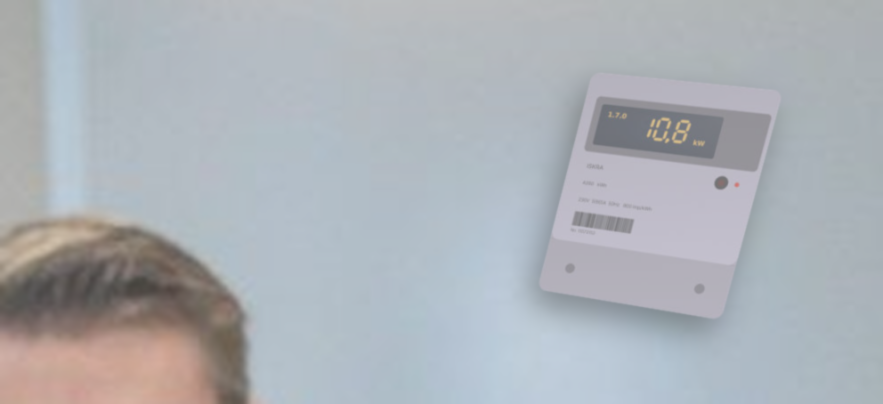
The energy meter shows 10.8 kW
